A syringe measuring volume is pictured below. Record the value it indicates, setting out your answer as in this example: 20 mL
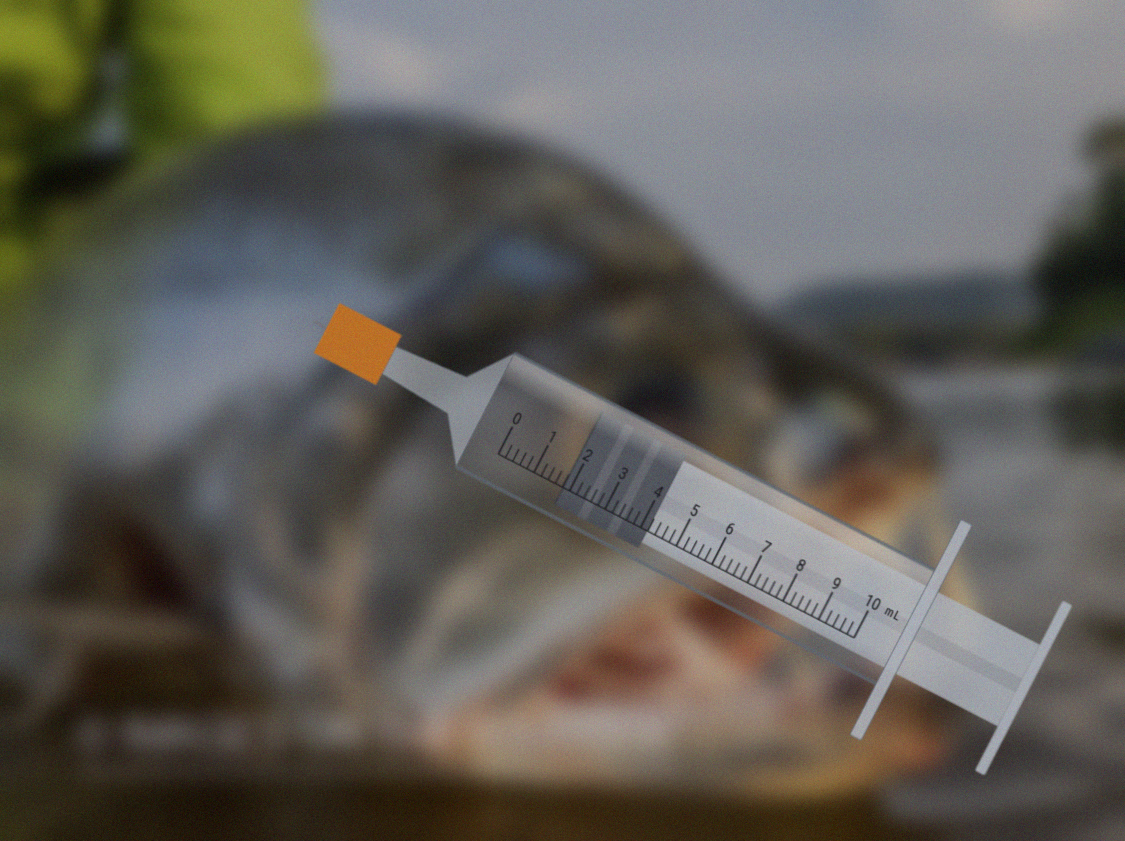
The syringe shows 1.8 mL
